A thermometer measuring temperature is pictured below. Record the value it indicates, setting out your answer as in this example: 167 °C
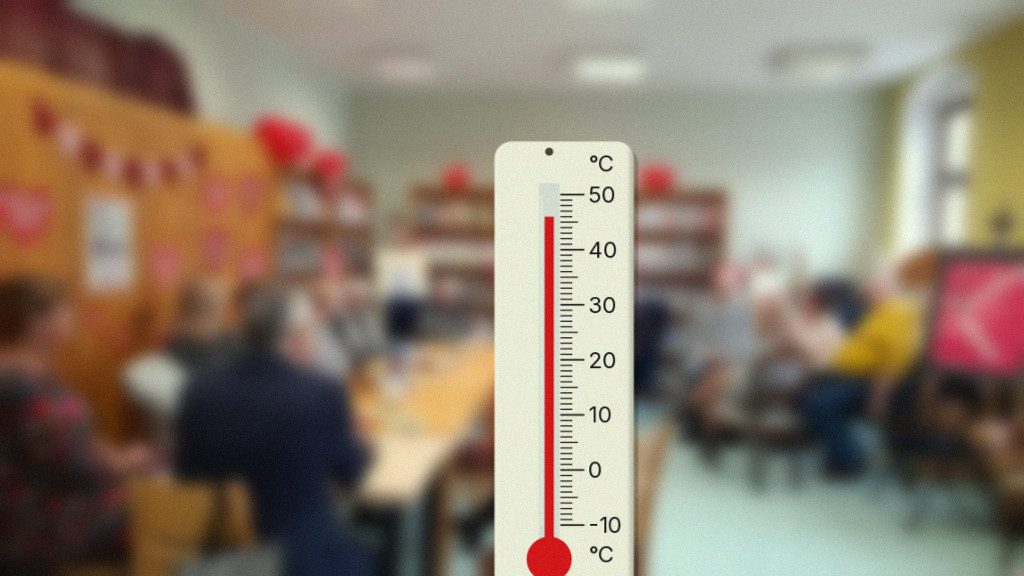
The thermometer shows 46 °C
